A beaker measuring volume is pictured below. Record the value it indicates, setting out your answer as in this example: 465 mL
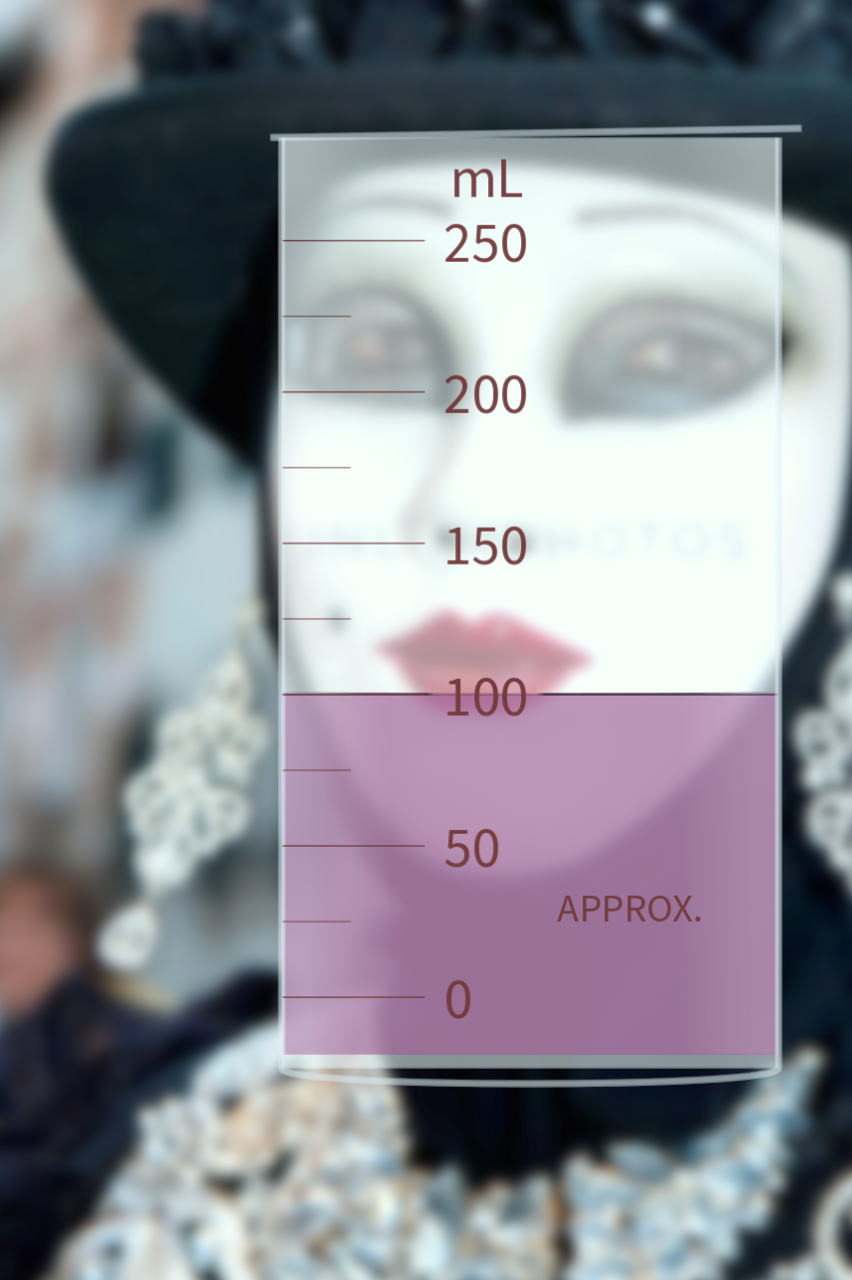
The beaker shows 100 mL
